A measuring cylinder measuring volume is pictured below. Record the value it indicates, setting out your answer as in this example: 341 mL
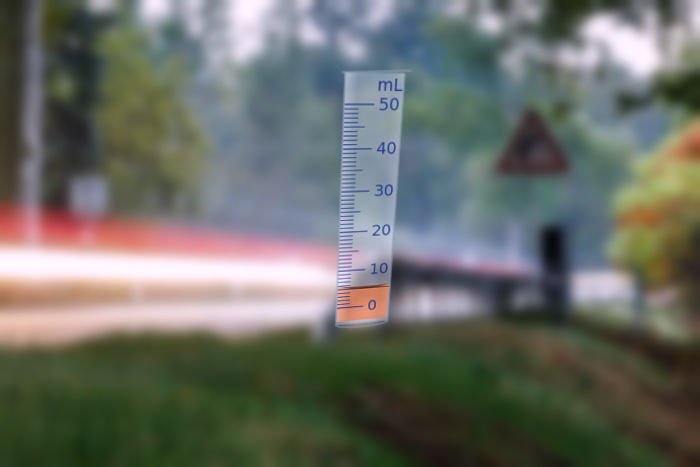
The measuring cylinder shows 5 mL
